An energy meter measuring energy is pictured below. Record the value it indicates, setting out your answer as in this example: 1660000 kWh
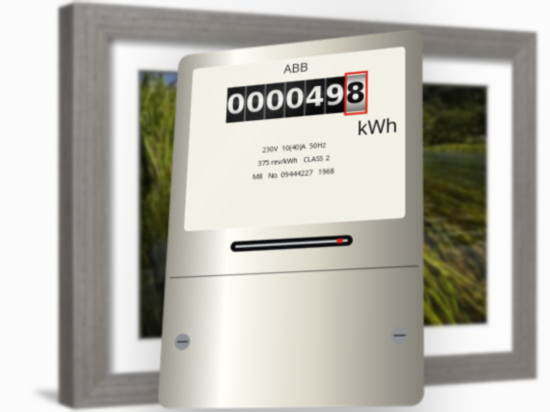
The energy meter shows 49.8 kWh
